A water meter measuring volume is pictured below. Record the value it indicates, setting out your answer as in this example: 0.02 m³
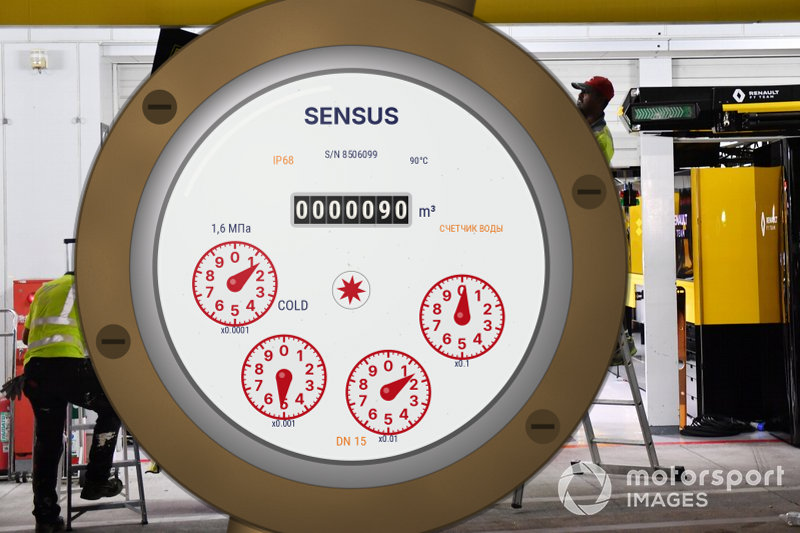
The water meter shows 90.0151 m³
